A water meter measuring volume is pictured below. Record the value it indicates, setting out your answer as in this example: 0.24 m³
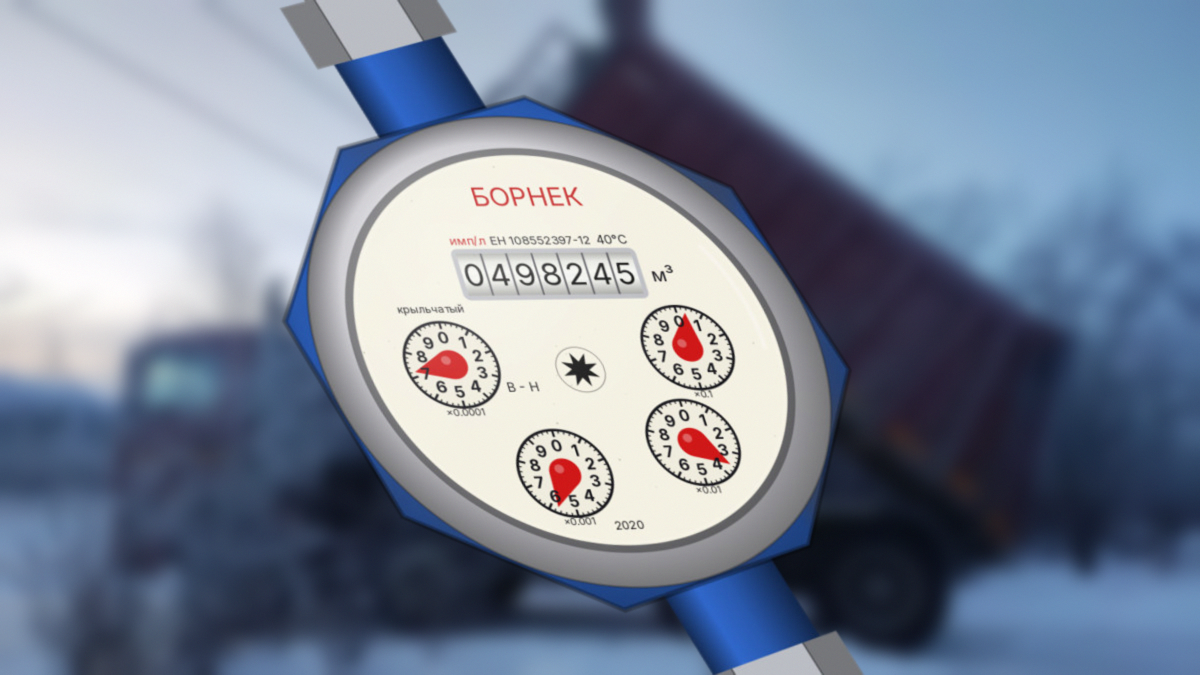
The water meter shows 498245.0357 m³
